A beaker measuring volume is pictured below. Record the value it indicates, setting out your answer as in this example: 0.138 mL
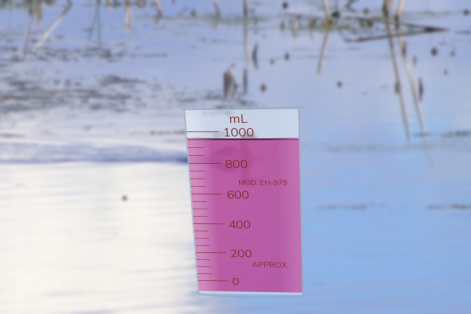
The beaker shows 950 mL
